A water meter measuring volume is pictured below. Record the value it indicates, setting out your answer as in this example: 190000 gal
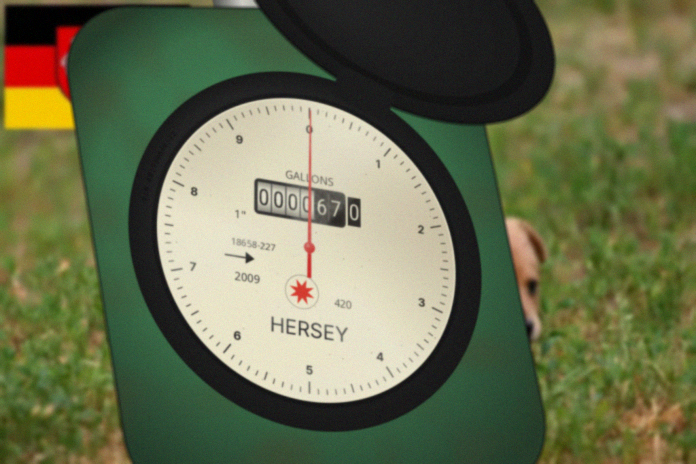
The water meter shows 670.0 gal
